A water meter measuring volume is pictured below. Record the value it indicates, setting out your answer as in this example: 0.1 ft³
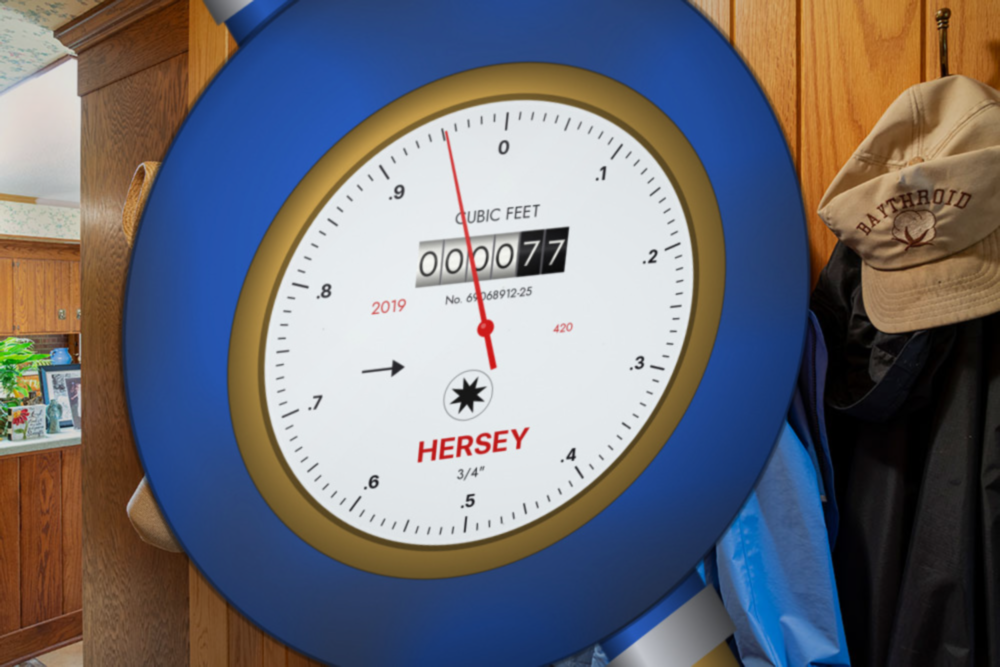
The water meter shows 76.95 ft³
